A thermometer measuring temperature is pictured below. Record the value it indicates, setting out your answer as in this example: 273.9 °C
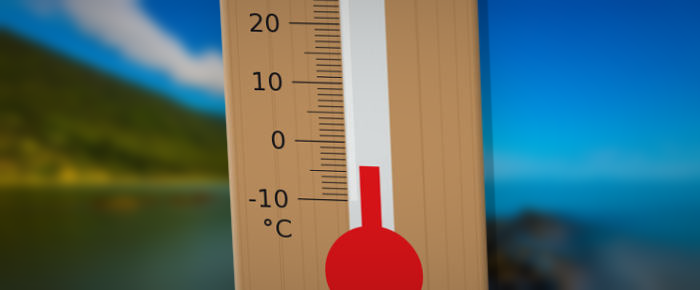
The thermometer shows -4 °C
